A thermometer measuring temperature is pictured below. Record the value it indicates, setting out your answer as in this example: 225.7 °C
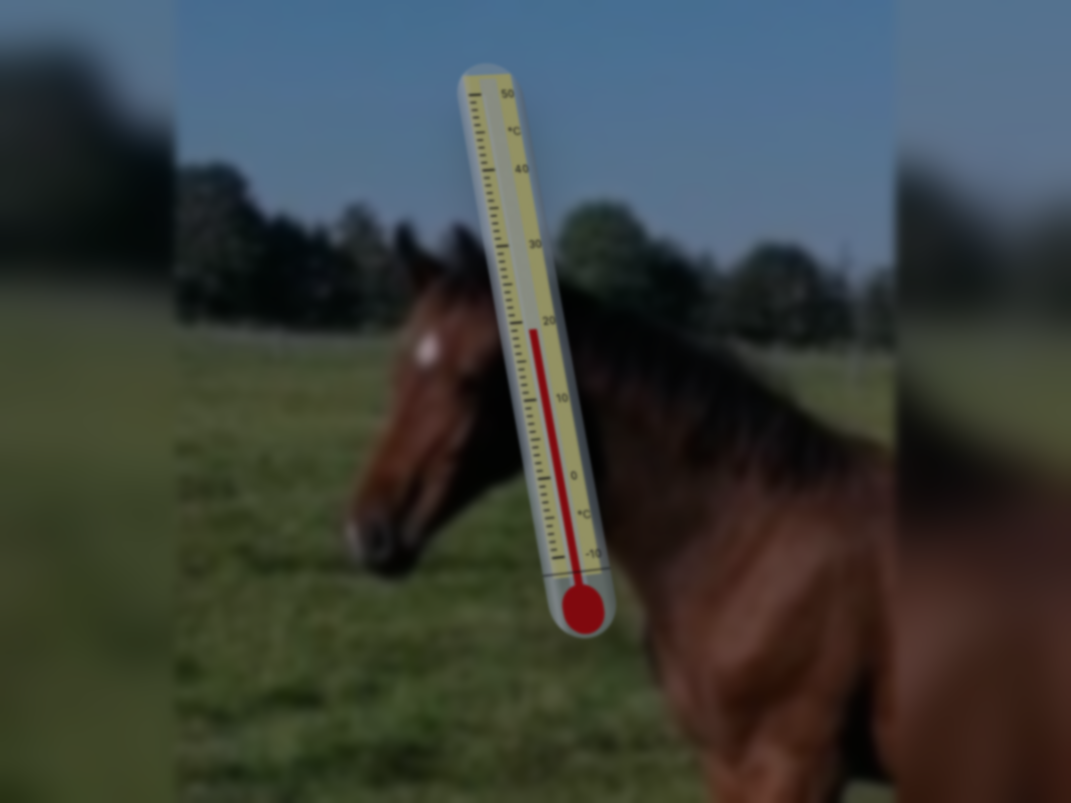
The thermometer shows 19 °C
